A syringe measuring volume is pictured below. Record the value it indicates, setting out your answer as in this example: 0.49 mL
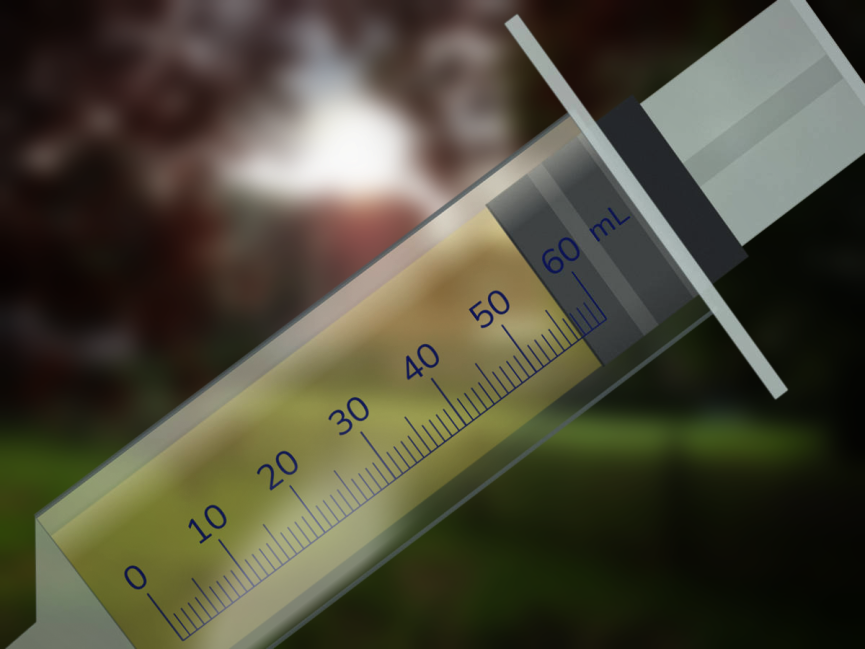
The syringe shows 56.5 mL
